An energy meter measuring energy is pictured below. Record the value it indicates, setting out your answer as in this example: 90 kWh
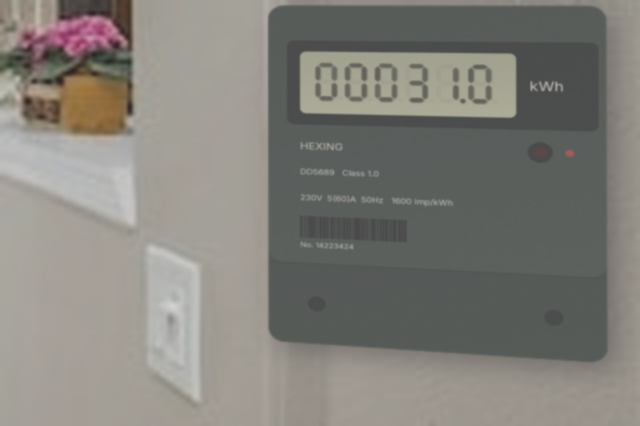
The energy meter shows 31.0 kWh
